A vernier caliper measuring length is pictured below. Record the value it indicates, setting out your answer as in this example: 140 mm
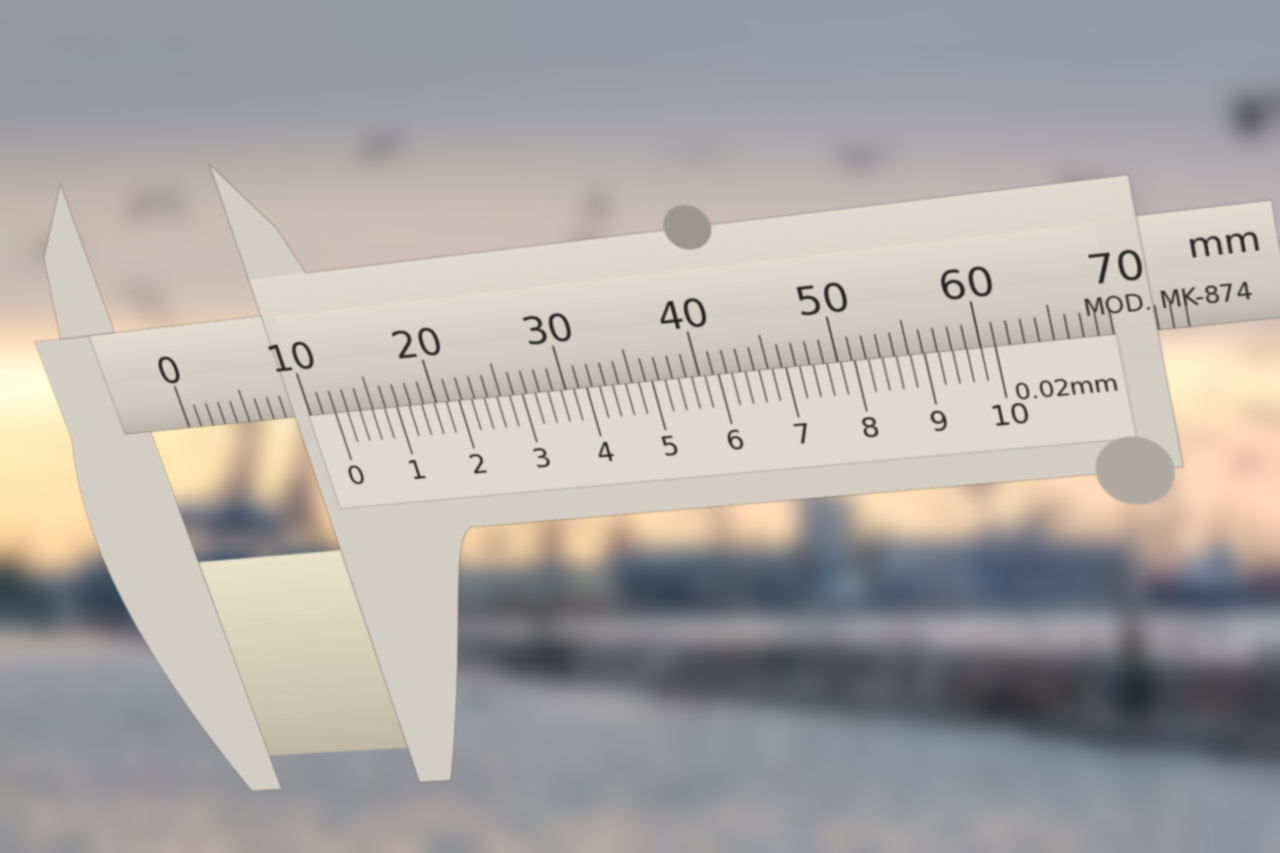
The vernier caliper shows 12.0 mm
